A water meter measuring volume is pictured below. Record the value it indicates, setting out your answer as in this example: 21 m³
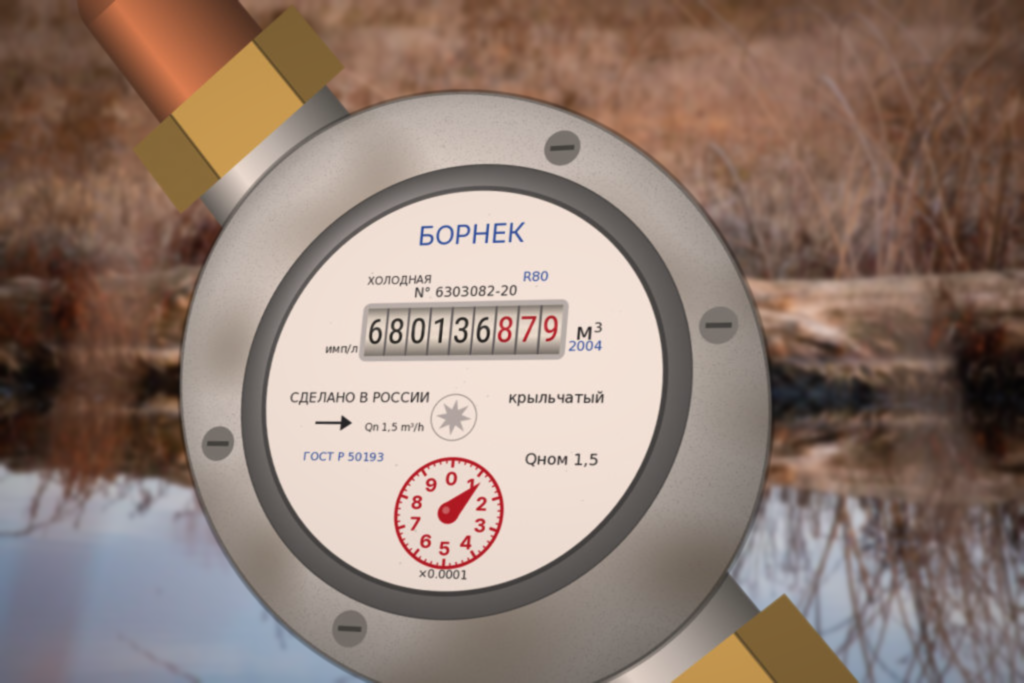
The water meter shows 680136.8791 m³
